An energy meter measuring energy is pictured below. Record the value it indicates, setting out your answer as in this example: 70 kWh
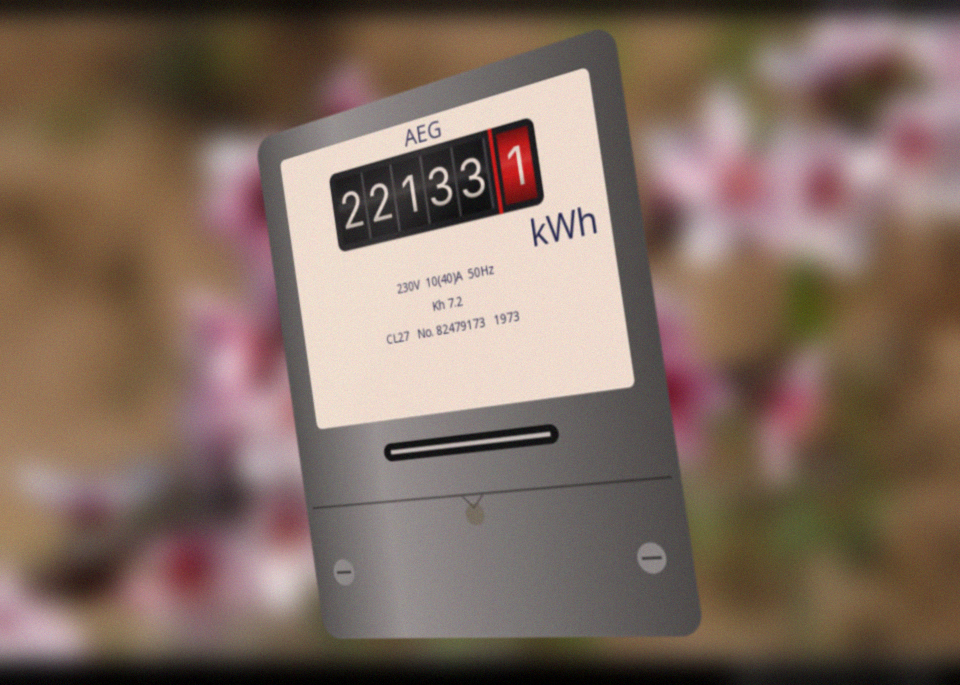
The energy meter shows 22133.1 kWh
